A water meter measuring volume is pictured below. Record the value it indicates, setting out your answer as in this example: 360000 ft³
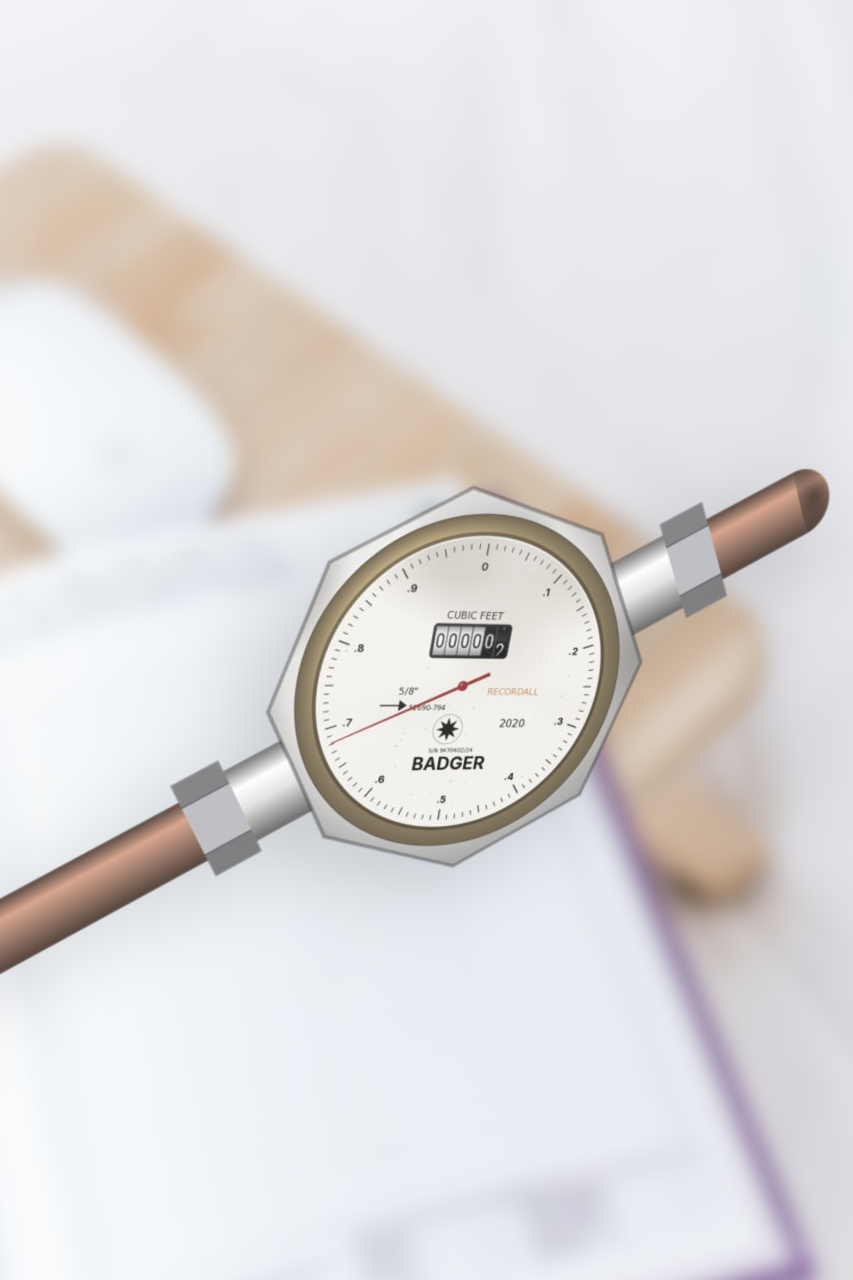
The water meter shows 1.68 ft³
